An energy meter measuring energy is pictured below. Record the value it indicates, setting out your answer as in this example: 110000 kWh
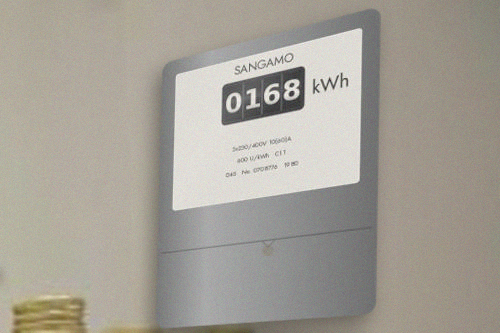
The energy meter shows 168 kWh
